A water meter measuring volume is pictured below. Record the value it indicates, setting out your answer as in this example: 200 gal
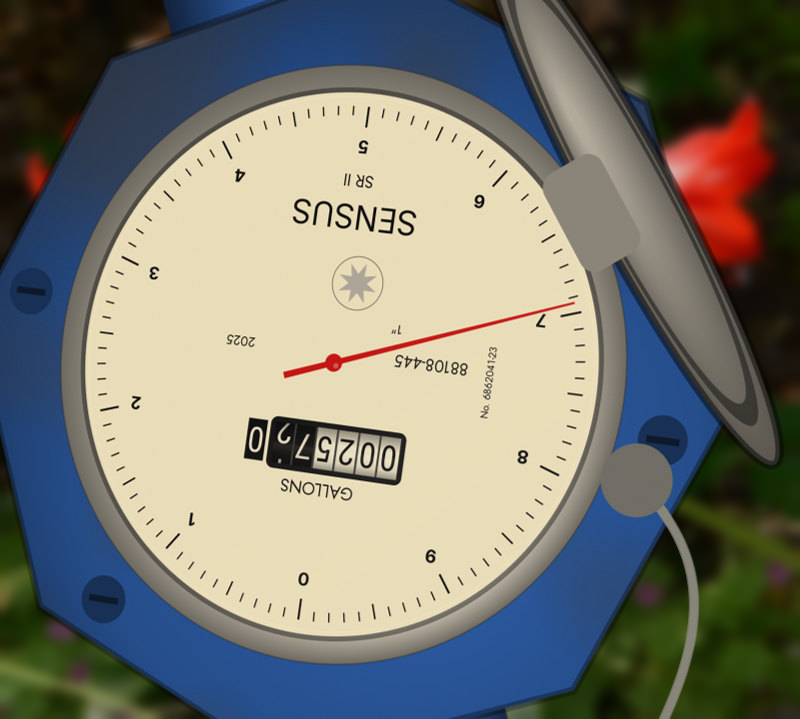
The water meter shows 25716.9 gal
